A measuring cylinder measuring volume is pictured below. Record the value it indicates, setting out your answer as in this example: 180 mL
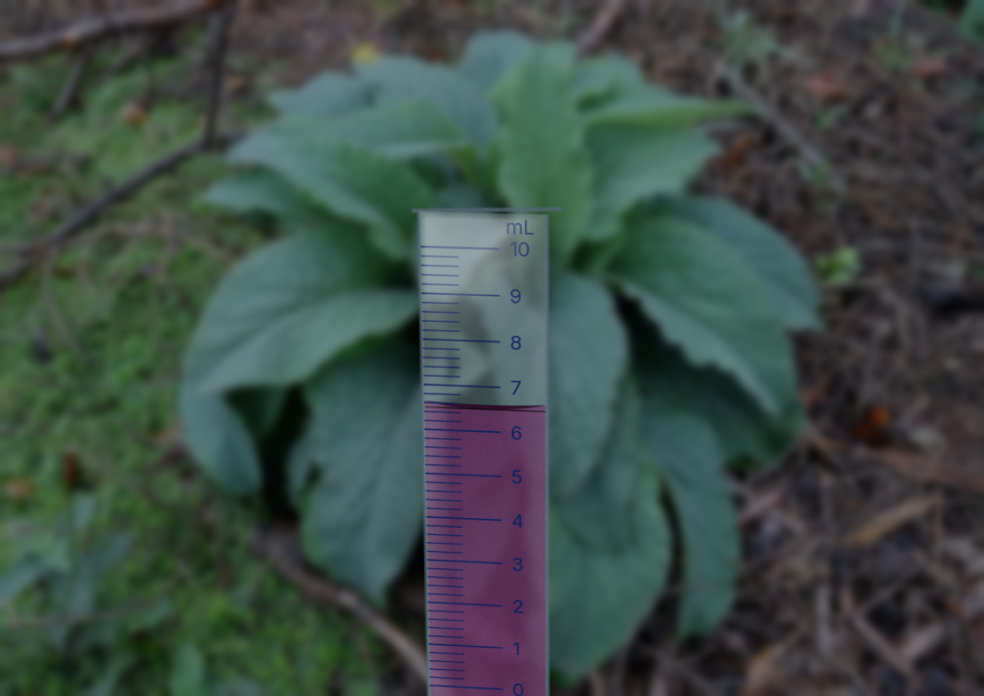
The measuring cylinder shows 6.5 mL
